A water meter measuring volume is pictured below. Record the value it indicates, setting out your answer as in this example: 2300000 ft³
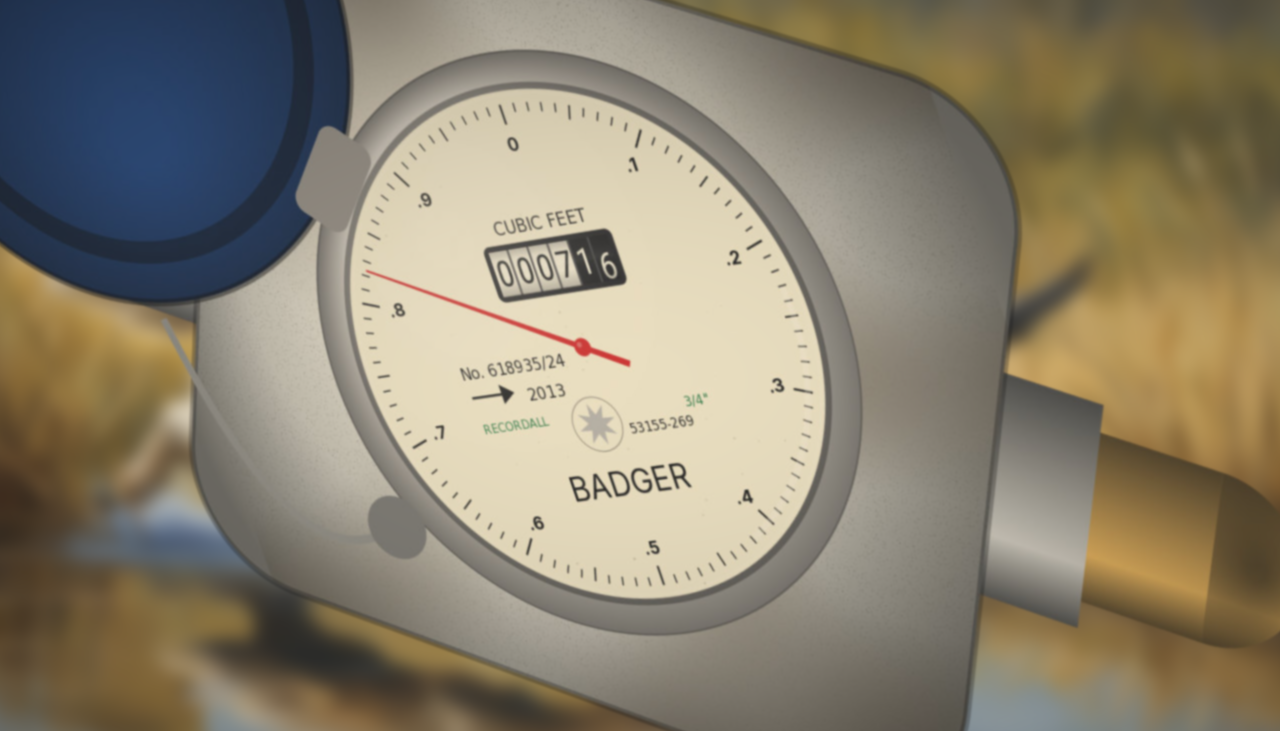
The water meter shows 715.82 ft³
